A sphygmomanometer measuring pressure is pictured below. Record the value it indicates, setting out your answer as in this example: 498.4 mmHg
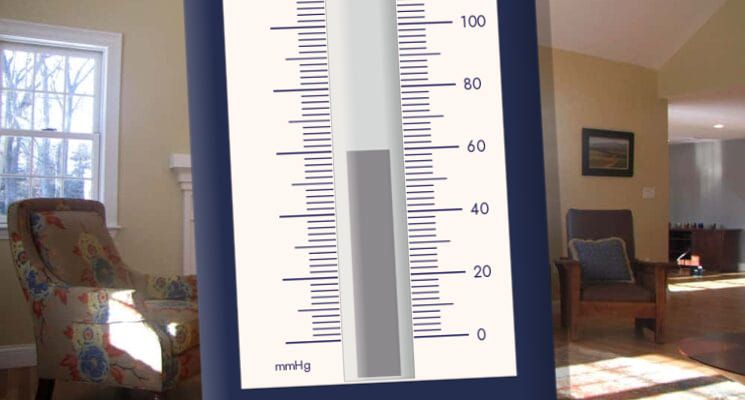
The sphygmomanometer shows 60 mmHg
